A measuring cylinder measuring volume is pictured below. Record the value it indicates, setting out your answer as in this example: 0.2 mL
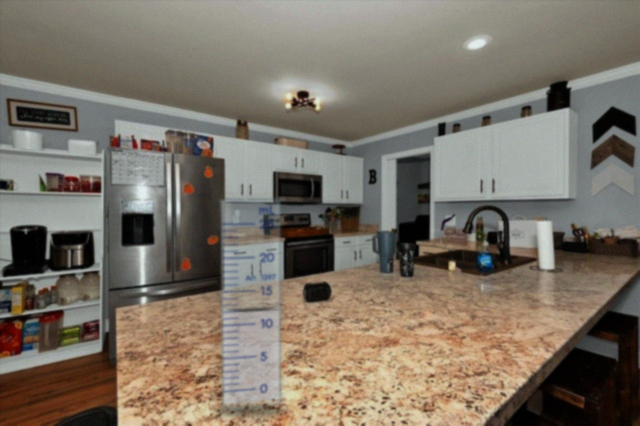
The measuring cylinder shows 12 mL
